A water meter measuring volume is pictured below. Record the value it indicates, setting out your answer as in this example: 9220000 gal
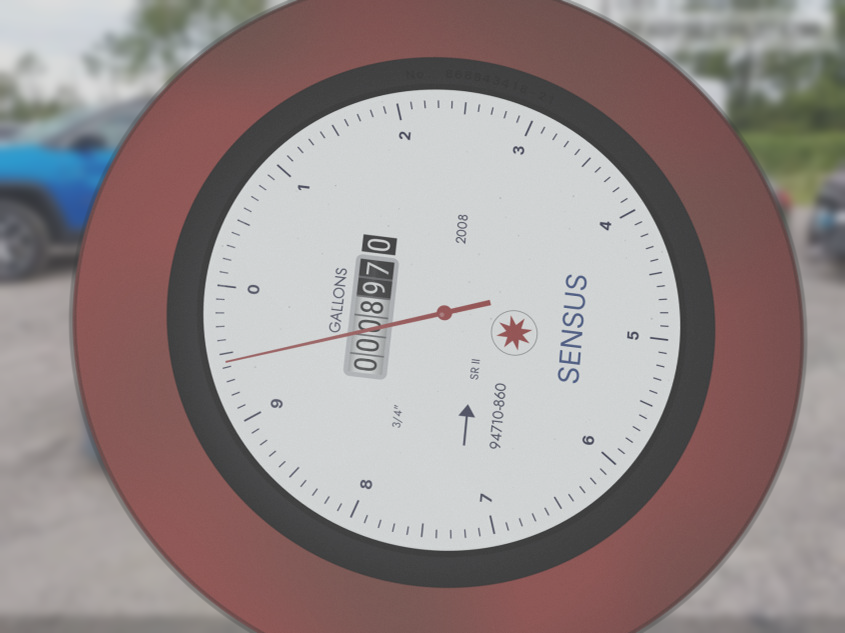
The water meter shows 8969.4 gal
